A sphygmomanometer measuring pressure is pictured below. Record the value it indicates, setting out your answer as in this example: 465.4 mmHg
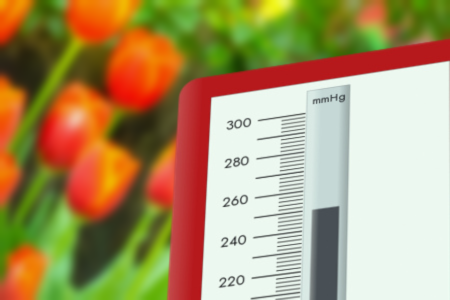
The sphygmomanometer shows 250 mmHg
